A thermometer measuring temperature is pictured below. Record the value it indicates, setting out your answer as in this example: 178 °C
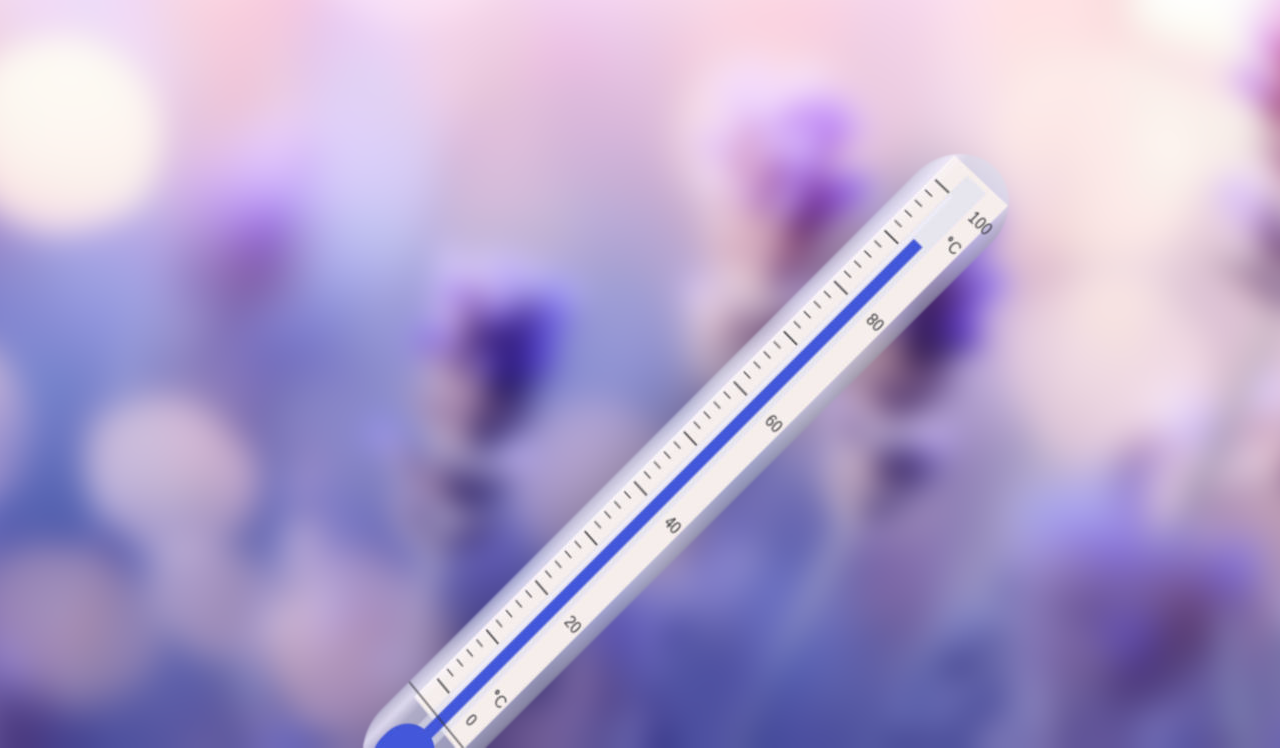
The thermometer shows 92 °C
